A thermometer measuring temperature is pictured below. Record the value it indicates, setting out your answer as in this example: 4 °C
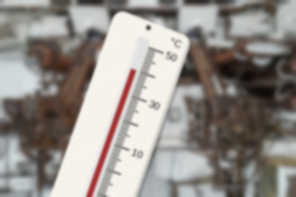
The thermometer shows 40 °C
